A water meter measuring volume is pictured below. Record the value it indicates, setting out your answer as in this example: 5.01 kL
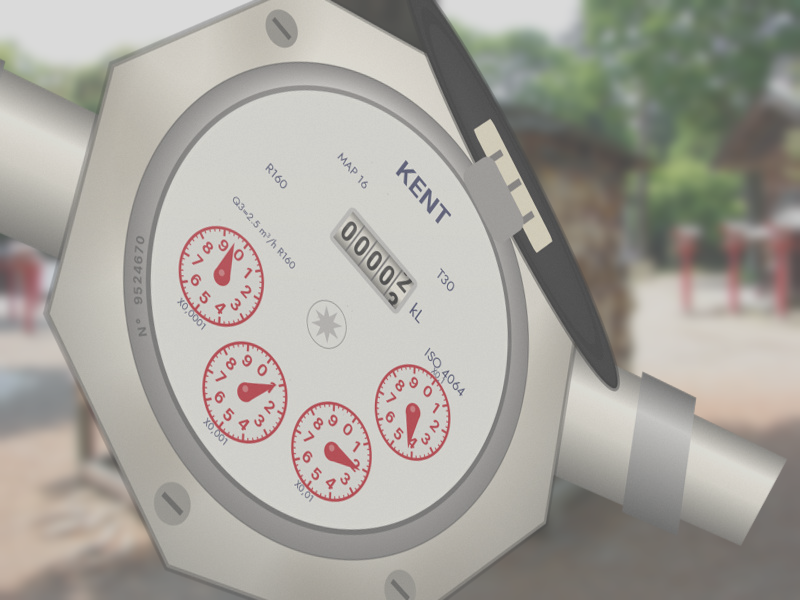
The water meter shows 2.4209 kL
